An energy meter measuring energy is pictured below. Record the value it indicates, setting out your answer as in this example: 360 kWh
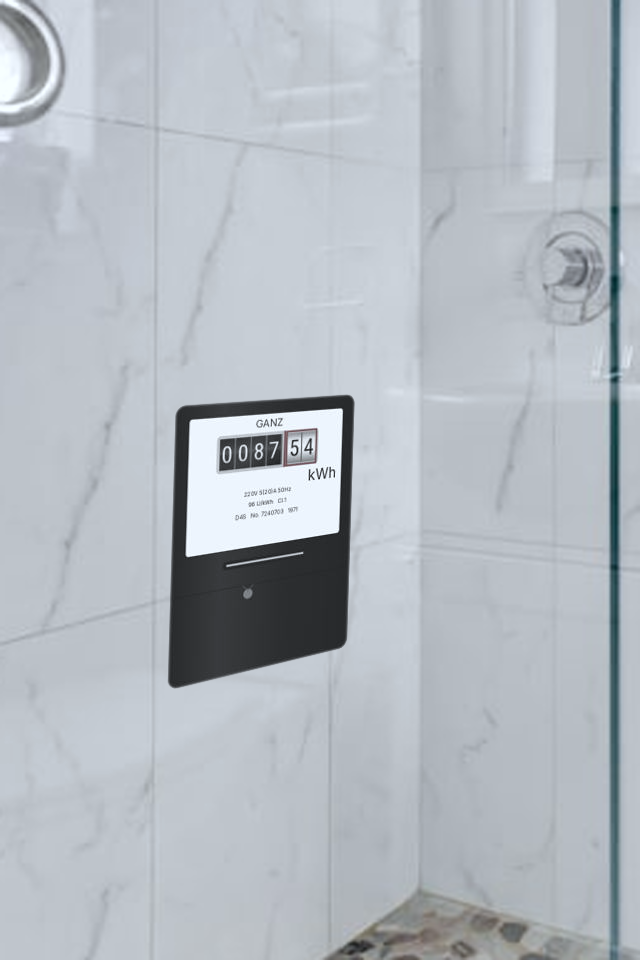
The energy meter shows 87.54 kWh
